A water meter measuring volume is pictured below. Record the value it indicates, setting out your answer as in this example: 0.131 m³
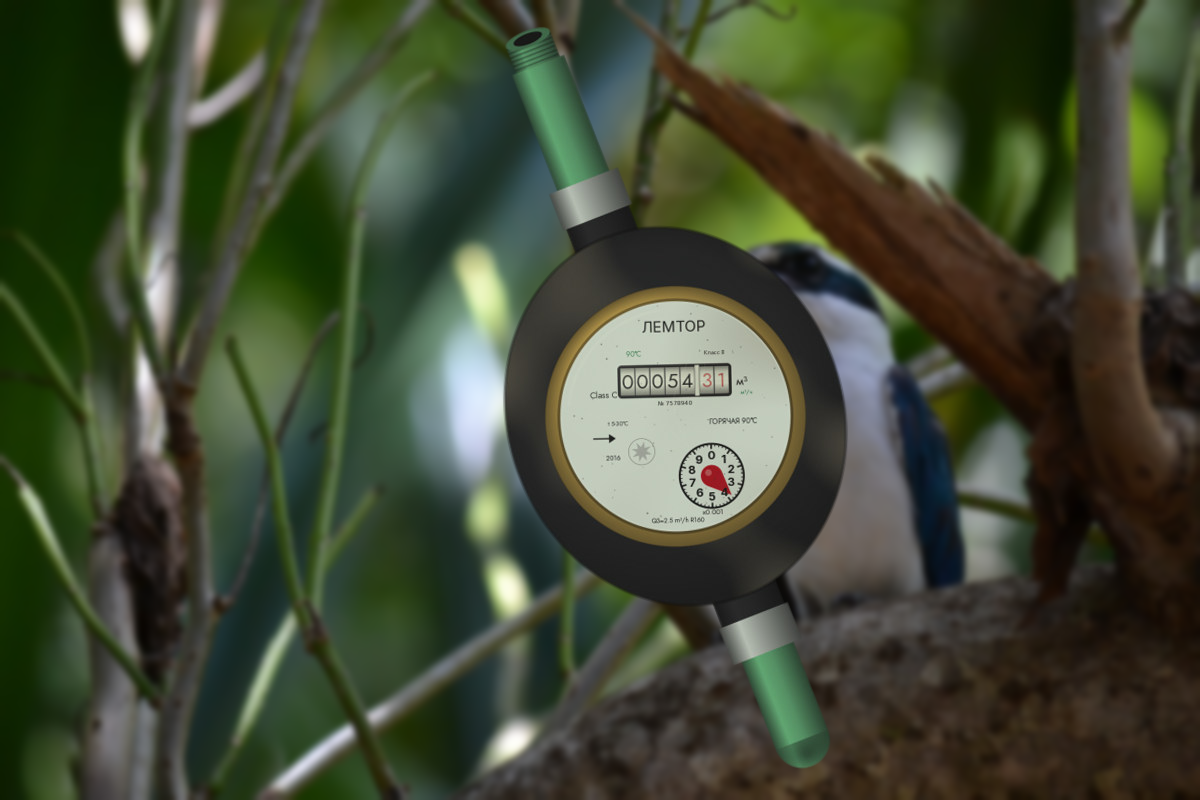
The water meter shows 54.313 m³
